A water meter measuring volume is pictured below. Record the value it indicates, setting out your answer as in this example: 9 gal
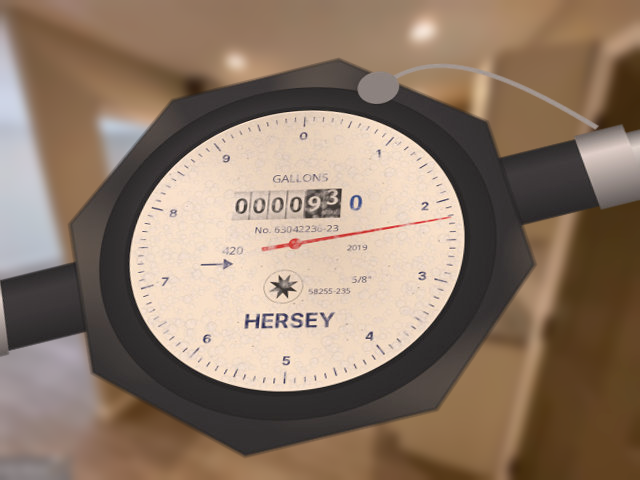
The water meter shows 932.2 gal
